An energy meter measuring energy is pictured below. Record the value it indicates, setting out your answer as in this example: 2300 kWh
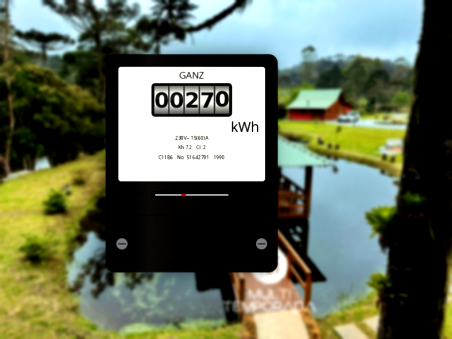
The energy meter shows 270 kWh
